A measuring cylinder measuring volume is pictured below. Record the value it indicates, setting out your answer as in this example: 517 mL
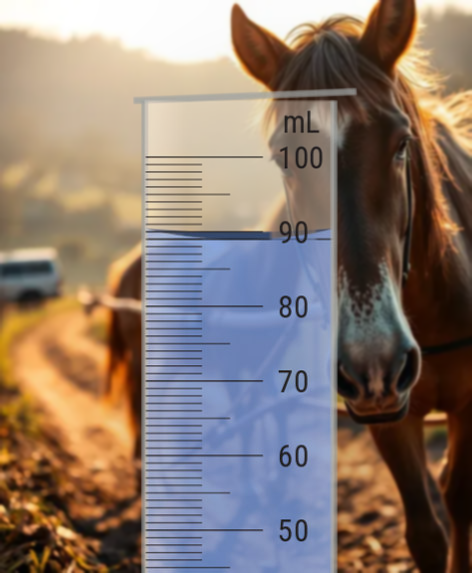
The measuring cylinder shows 89 mL
